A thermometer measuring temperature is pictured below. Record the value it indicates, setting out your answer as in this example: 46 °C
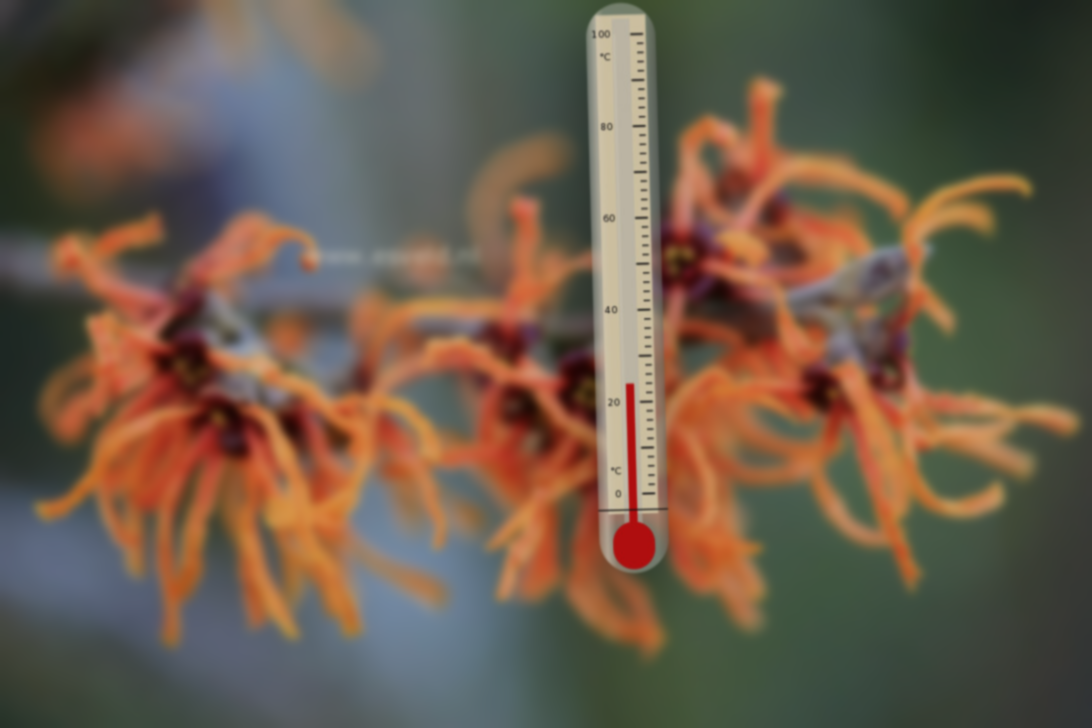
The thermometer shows 24 °C
